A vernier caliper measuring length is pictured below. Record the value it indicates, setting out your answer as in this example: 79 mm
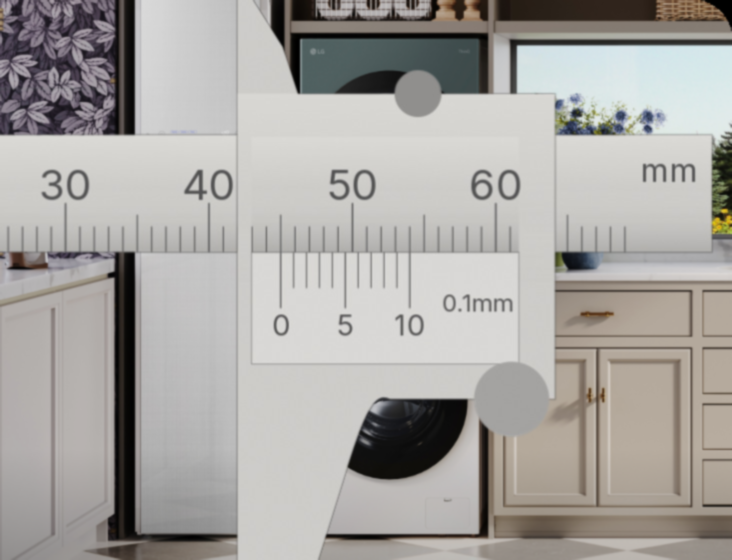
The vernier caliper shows 45.0 mm
